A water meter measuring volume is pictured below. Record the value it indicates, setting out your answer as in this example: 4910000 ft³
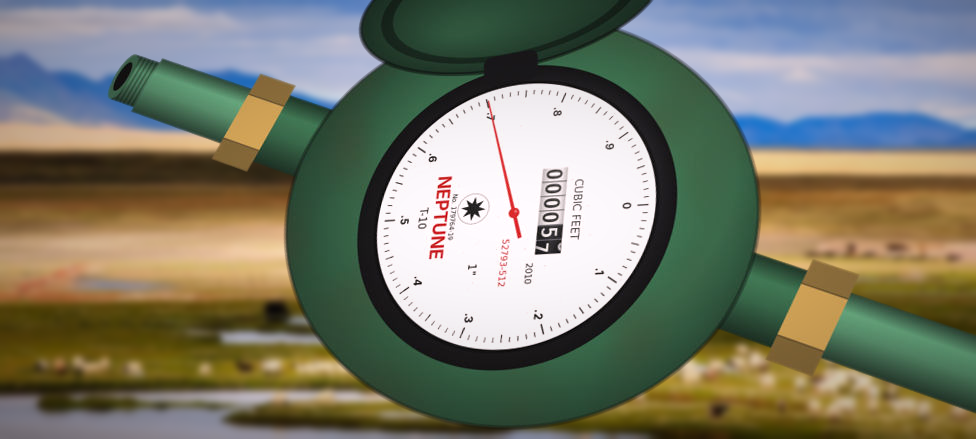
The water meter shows 56.70 ft³
